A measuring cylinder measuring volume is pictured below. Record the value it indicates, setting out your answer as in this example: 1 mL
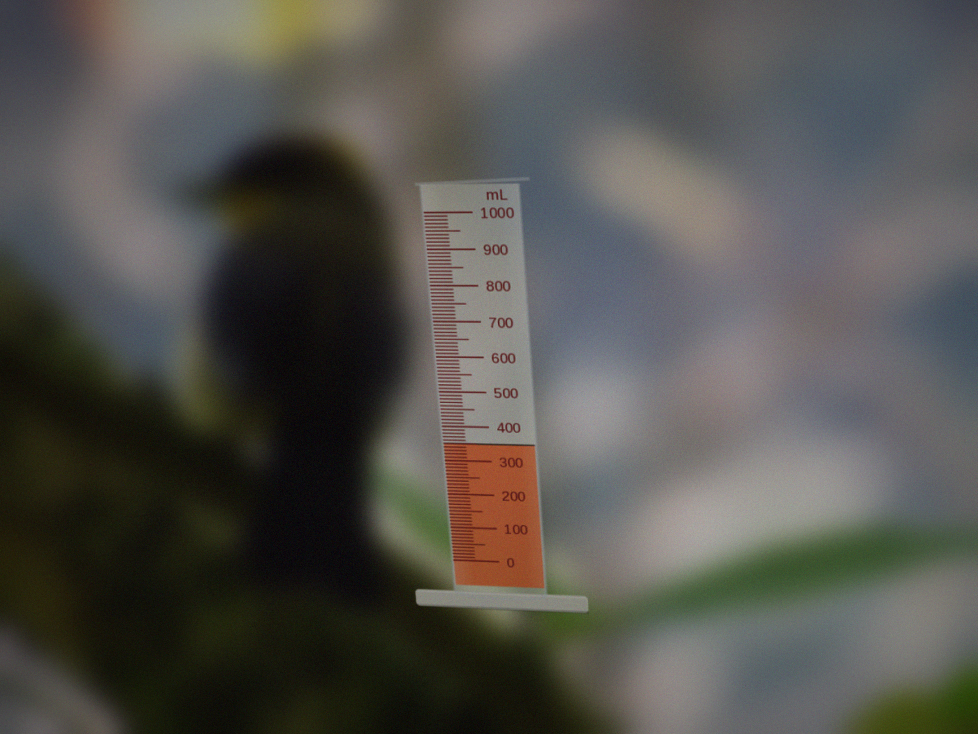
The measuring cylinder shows 350 mL
